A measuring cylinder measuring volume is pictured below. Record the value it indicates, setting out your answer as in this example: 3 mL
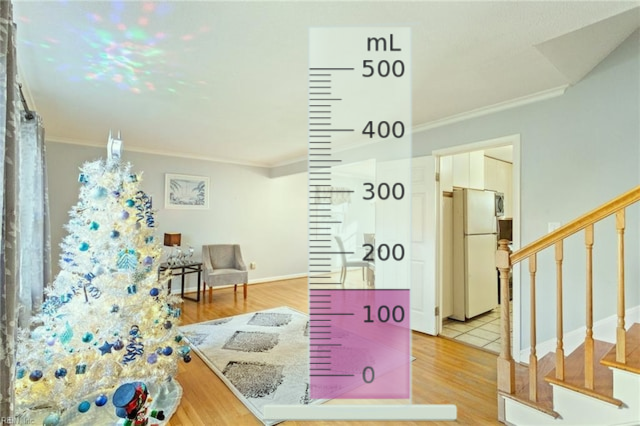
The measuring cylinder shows 140 mL
